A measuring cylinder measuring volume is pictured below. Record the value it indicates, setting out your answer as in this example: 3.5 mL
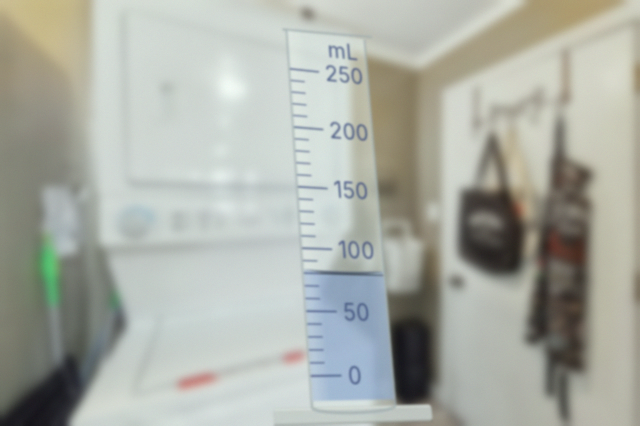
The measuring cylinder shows 80 mL
